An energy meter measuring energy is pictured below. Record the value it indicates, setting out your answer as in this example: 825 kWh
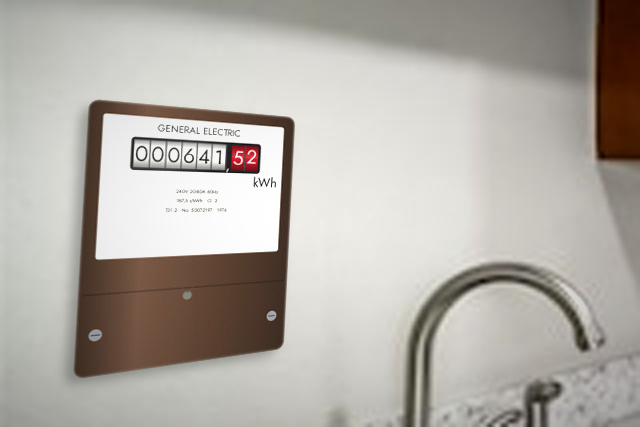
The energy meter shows 641.52 kWh
